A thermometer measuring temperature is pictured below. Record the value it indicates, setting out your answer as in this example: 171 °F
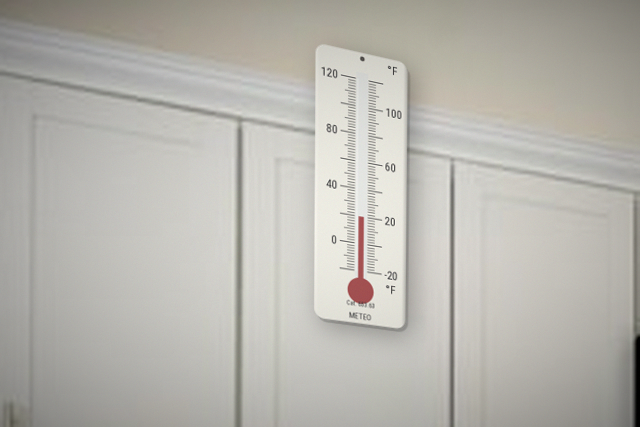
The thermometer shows 20 °F
